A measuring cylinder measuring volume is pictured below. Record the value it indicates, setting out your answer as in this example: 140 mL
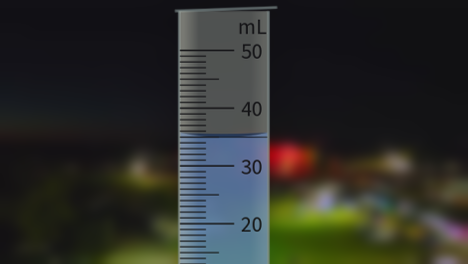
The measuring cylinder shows 35 mL
